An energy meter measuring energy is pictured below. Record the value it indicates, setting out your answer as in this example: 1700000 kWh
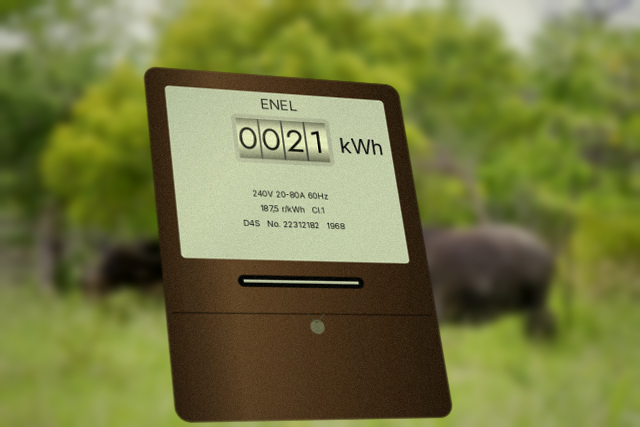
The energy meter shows 21 kWh
